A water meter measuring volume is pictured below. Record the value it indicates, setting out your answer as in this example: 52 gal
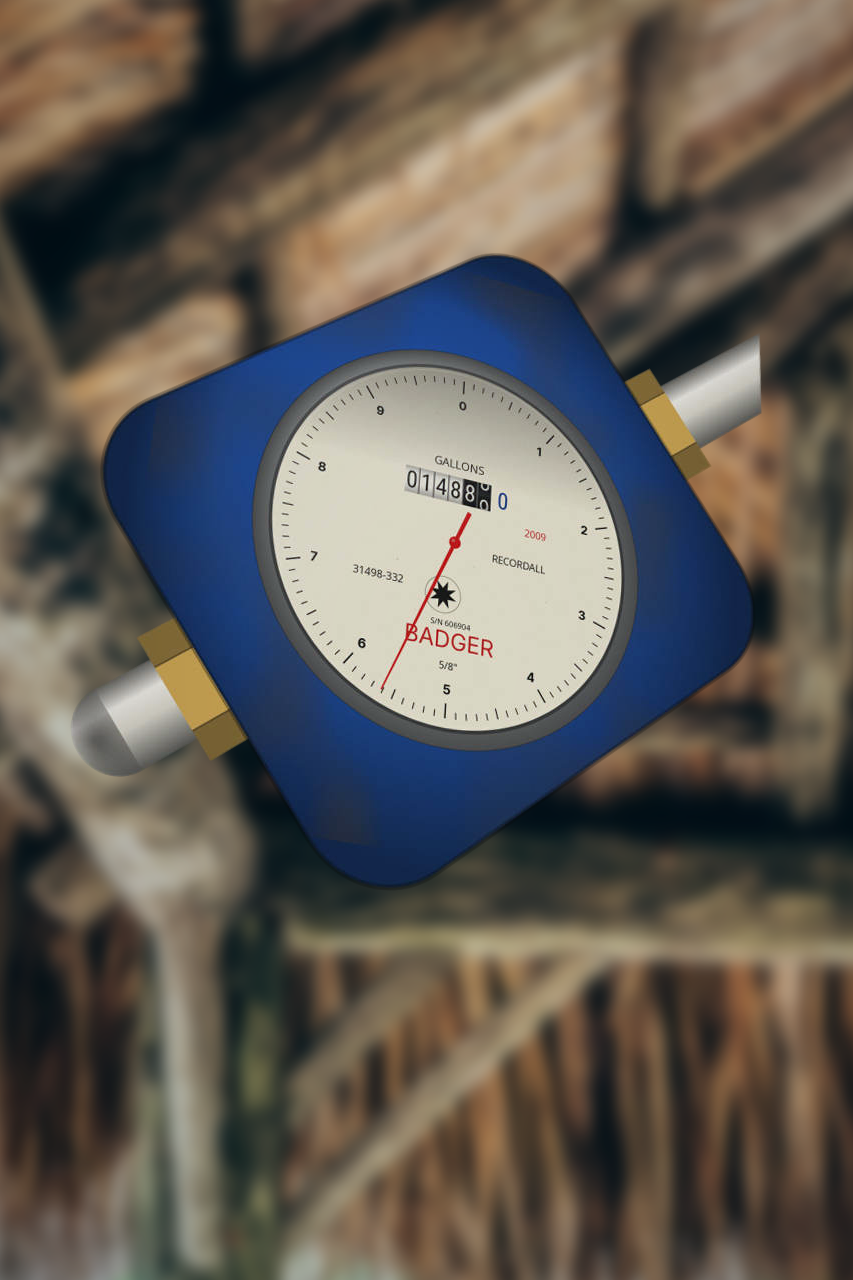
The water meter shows 148885.6 gal
